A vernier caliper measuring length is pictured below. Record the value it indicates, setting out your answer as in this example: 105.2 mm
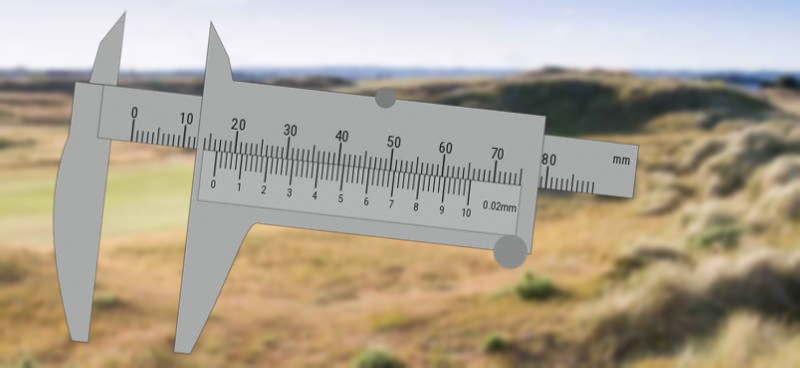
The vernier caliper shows 16.5 mm
